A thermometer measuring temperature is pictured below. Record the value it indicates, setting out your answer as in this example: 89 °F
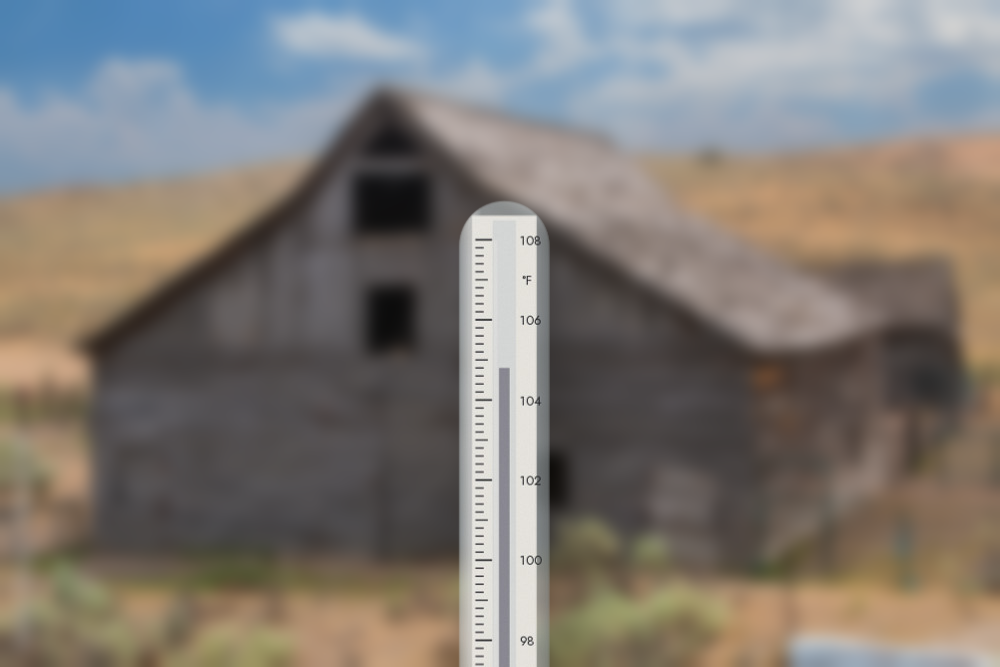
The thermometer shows 104.8 °F
